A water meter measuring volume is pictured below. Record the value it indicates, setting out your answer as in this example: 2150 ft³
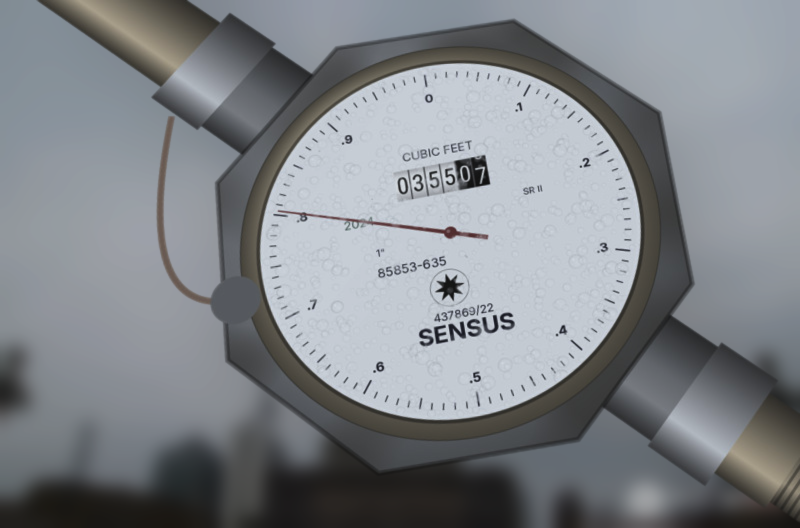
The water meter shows 35506.80 ft³
